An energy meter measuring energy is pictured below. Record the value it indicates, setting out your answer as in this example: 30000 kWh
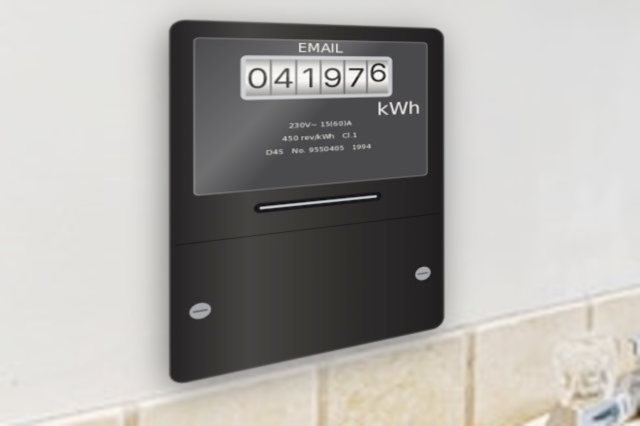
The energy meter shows 41976 kWh
